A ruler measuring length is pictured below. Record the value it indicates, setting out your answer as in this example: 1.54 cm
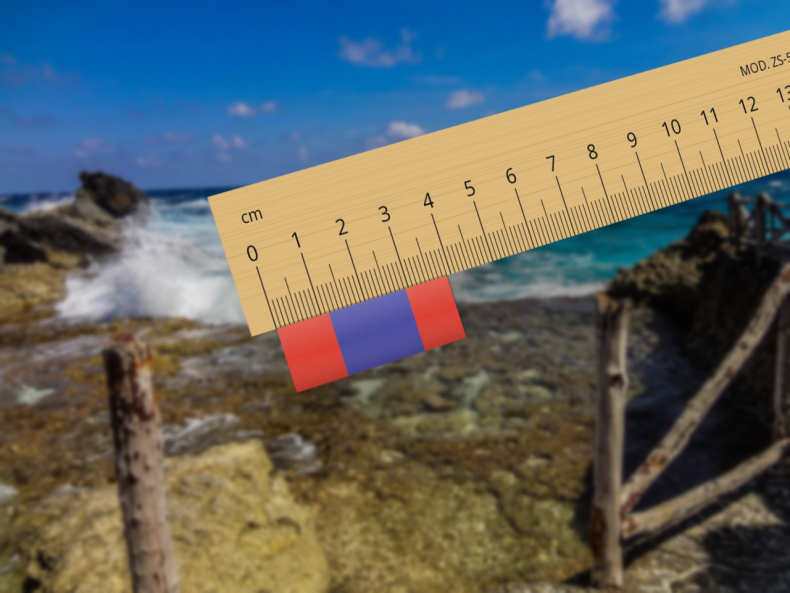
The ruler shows 3.9 cm
